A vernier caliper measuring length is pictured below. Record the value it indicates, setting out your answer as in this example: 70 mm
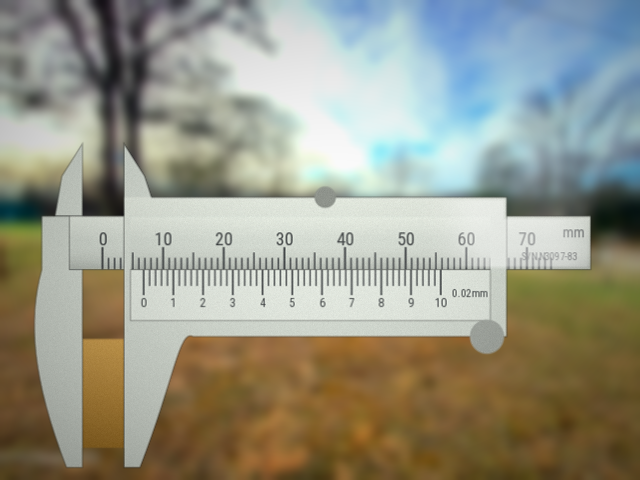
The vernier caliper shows 6.8 mm
